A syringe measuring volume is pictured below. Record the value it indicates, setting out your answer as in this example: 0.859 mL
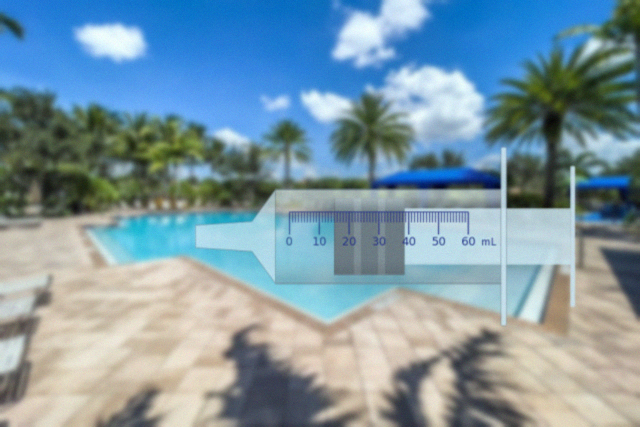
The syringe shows 15 mL
